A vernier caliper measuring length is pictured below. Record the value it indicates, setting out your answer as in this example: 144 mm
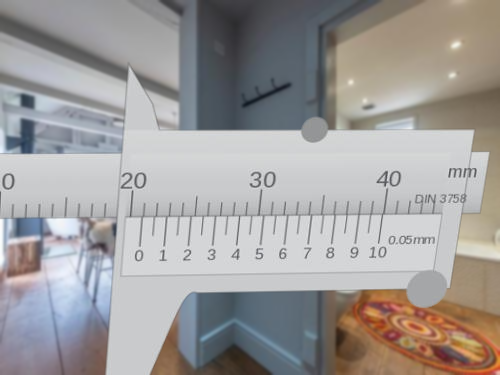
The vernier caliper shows 20.9 mm
